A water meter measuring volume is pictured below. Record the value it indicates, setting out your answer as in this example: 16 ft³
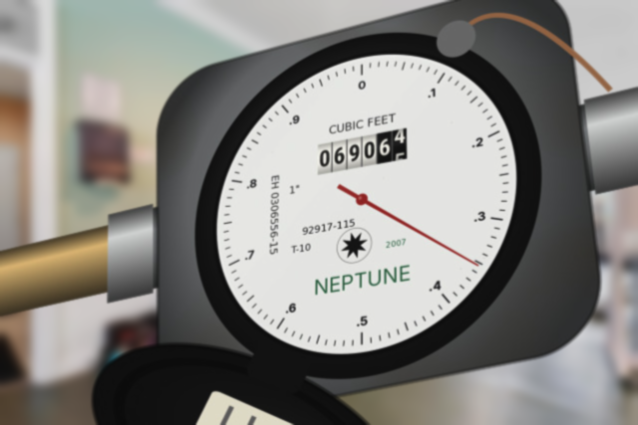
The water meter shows 69064.35 ft³
